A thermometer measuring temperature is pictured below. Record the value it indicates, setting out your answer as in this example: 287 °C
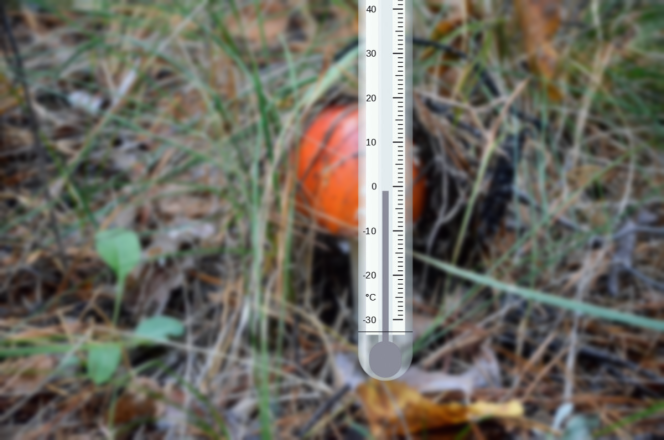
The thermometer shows -1 °C
